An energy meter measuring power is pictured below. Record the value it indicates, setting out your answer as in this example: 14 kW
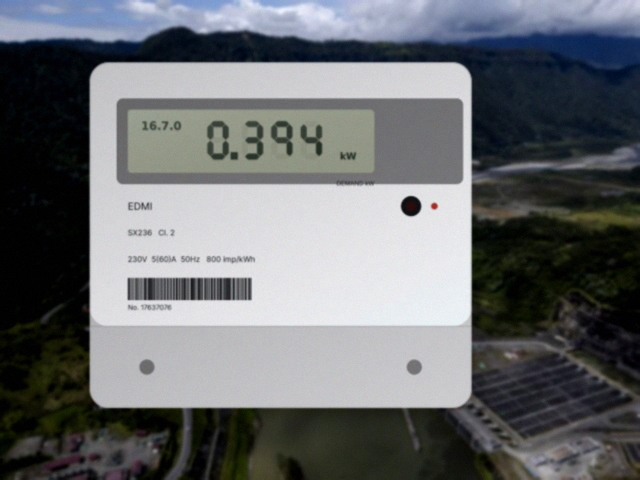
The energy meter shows 0.394 kW
